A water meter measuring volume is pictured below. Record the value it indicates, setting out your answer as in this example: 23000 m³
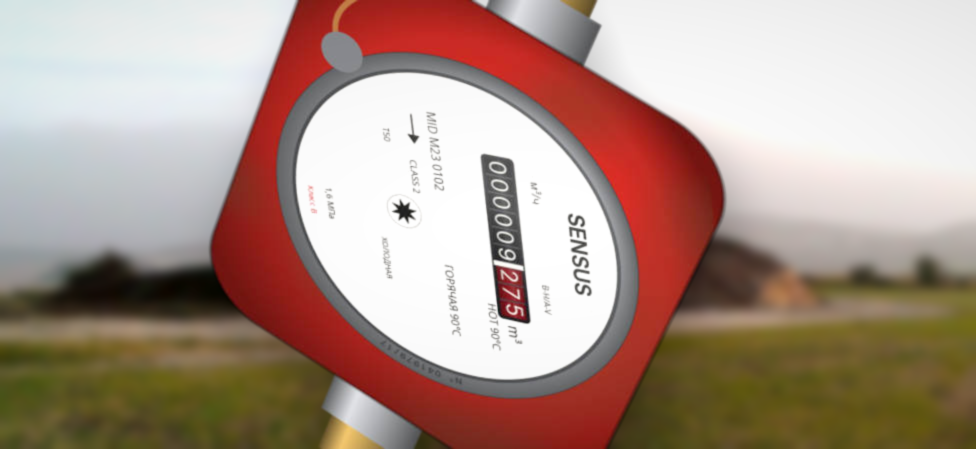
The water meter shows 9.275 m³
